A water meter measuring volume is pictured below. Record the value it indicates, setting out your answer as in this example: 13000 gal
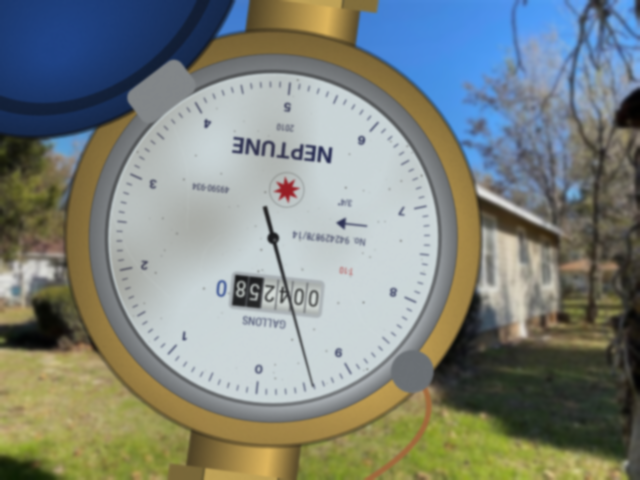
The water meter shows 42579.4 gal
